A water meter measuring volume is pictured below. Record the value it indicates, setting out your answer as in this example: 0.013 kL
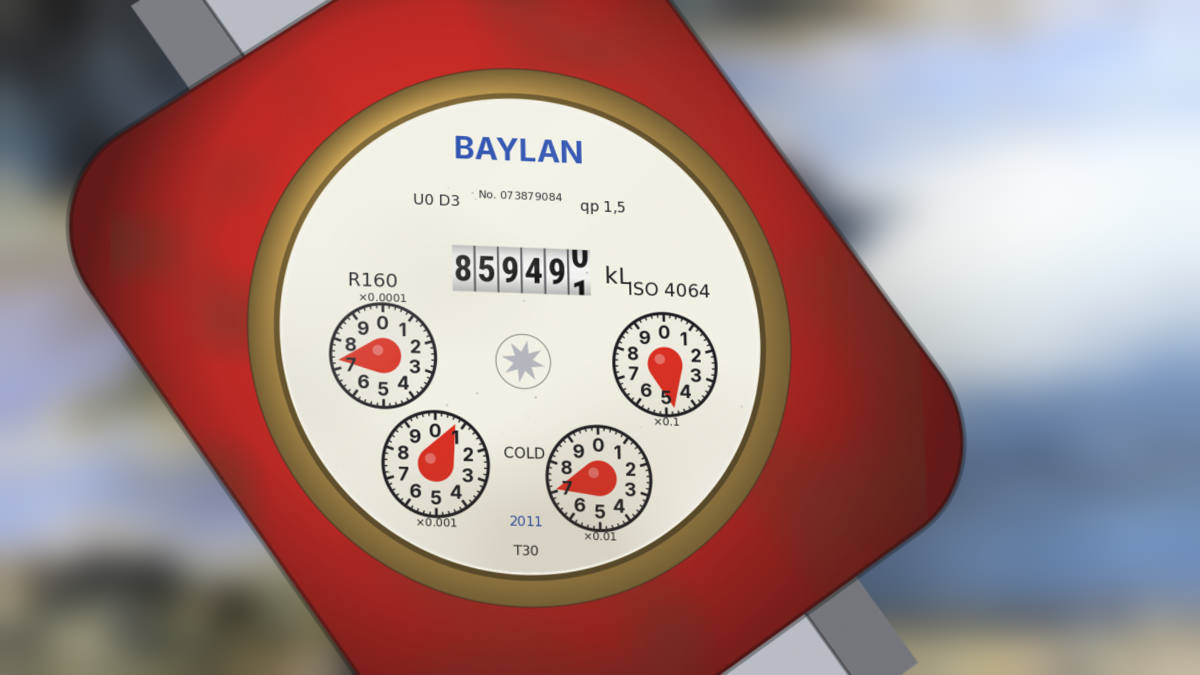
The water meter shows 859490.4707 kL
